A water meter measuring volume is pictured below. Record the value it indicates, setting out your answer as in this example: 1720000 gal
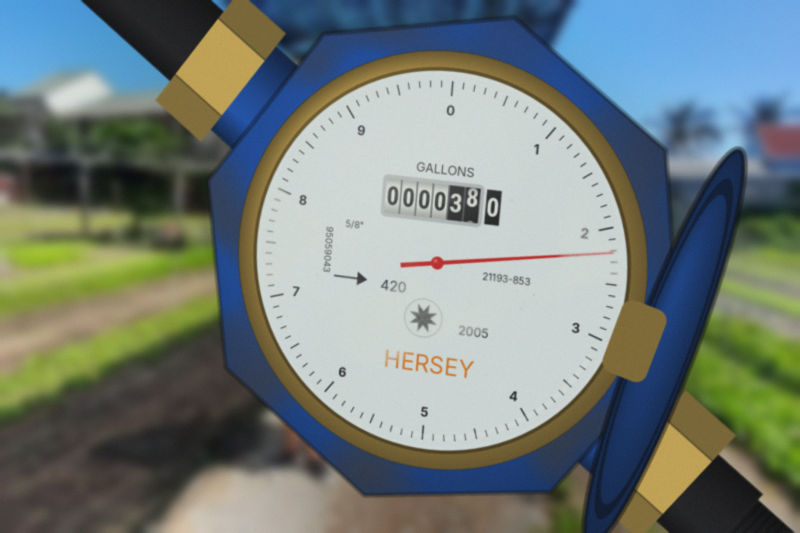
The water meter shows 382.2 gal
